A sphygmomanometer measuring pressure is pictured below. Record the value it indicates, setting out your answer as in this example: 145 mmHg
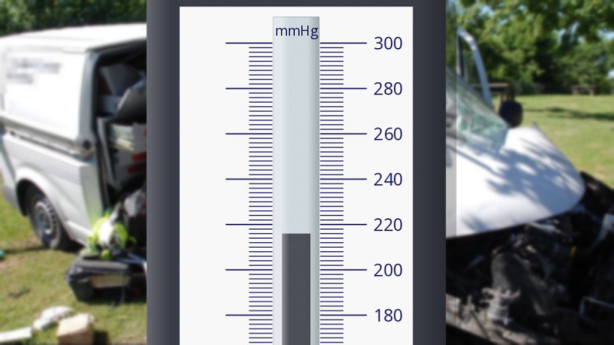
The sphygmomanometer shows 216 mmHg
